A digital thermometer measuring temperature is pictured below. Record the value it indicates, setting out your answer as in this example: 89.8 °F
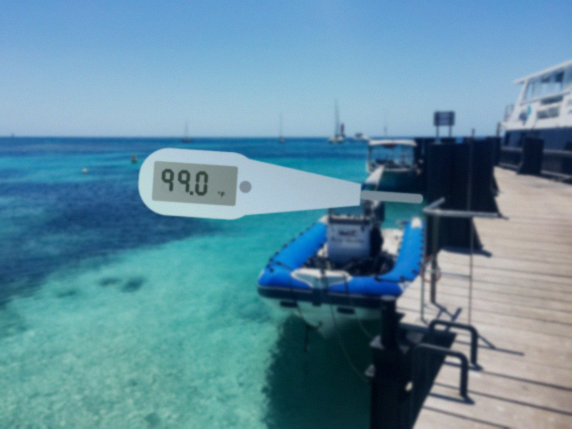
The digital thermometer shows 99.0 °F
